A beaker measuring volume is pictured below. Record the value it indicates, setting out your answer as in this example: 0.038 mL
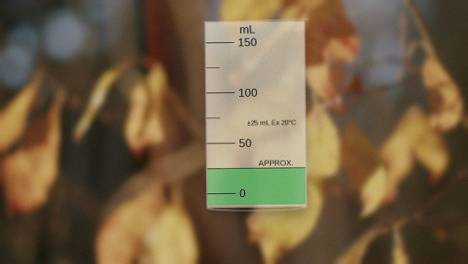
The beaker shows 25 mL
